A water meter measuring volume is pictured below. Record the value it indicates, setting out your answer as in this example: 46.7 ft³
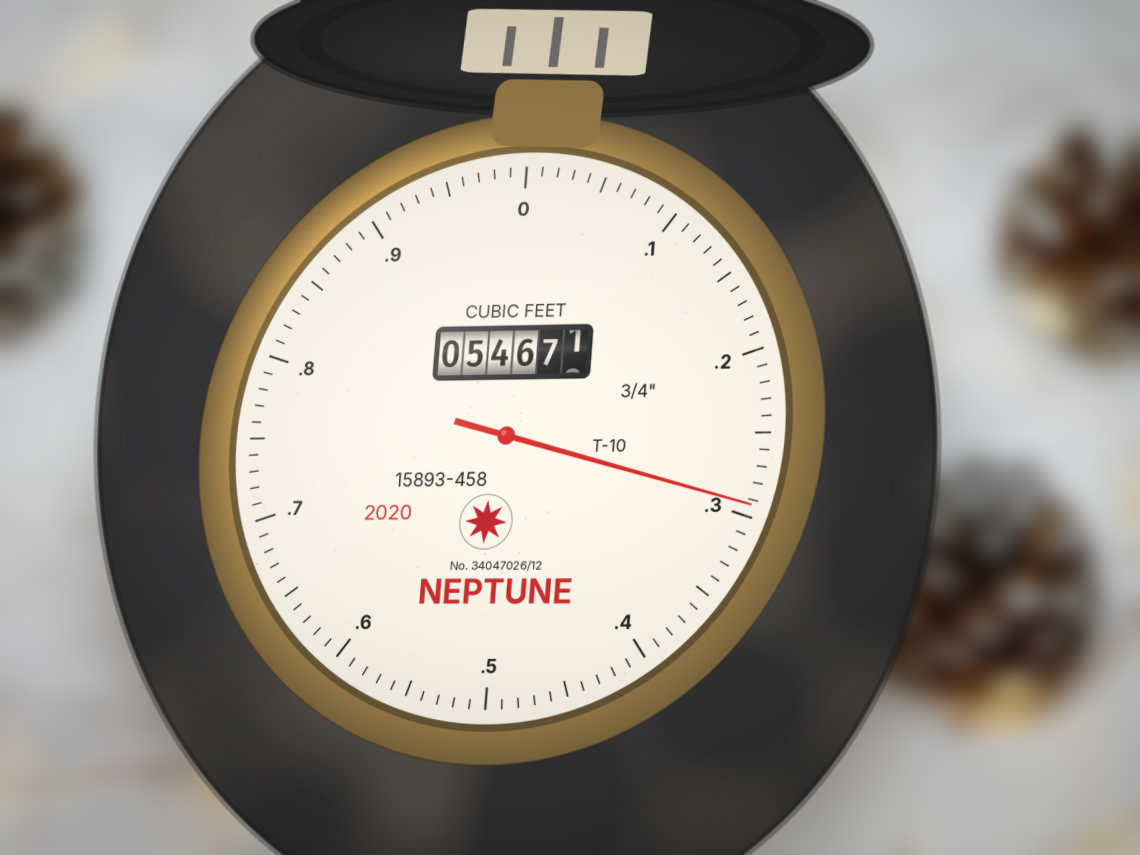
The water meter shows 54671.29 ft³
